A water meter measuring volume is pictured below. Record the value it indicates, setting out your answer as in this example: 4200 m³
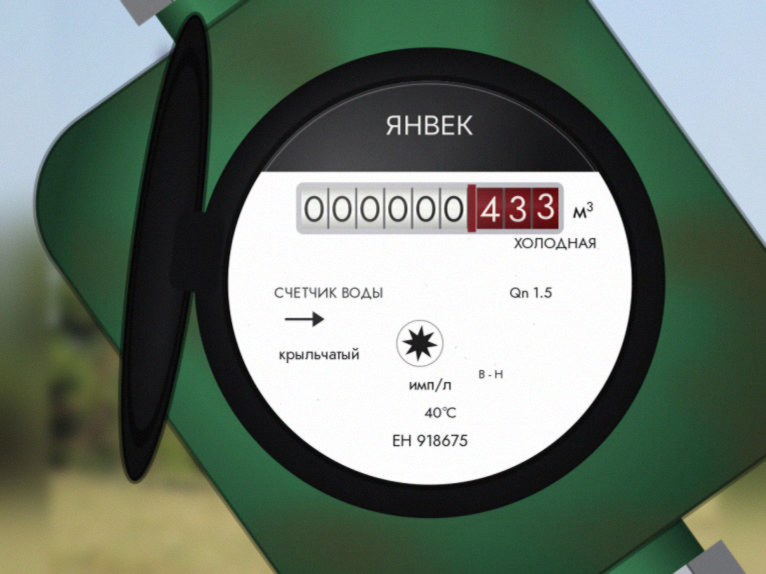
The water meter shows 0.433 m³
